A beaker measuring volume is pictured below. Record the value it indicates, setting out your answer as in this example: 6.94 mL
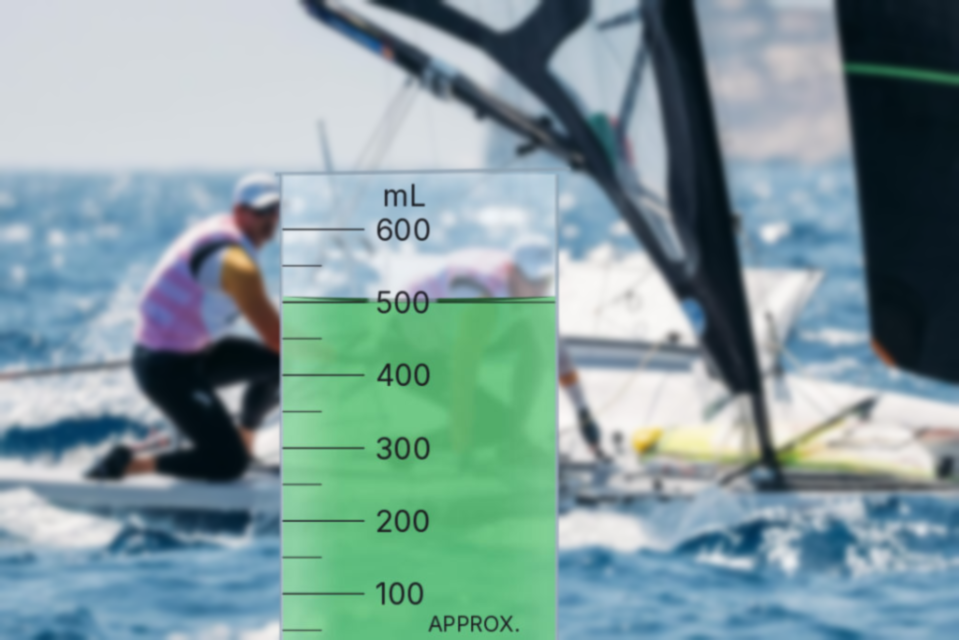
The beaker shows 500 mL
